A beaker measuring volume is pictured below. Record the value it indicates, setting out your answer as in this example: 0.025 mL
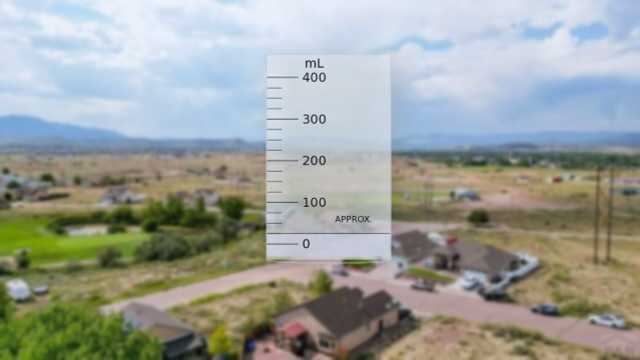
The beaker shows 25 mL
